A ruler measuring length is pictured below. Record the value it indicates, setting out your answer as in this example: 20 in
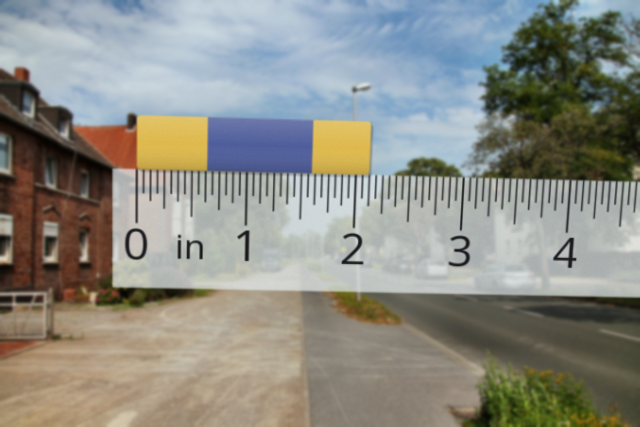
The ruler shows 2.125 in
